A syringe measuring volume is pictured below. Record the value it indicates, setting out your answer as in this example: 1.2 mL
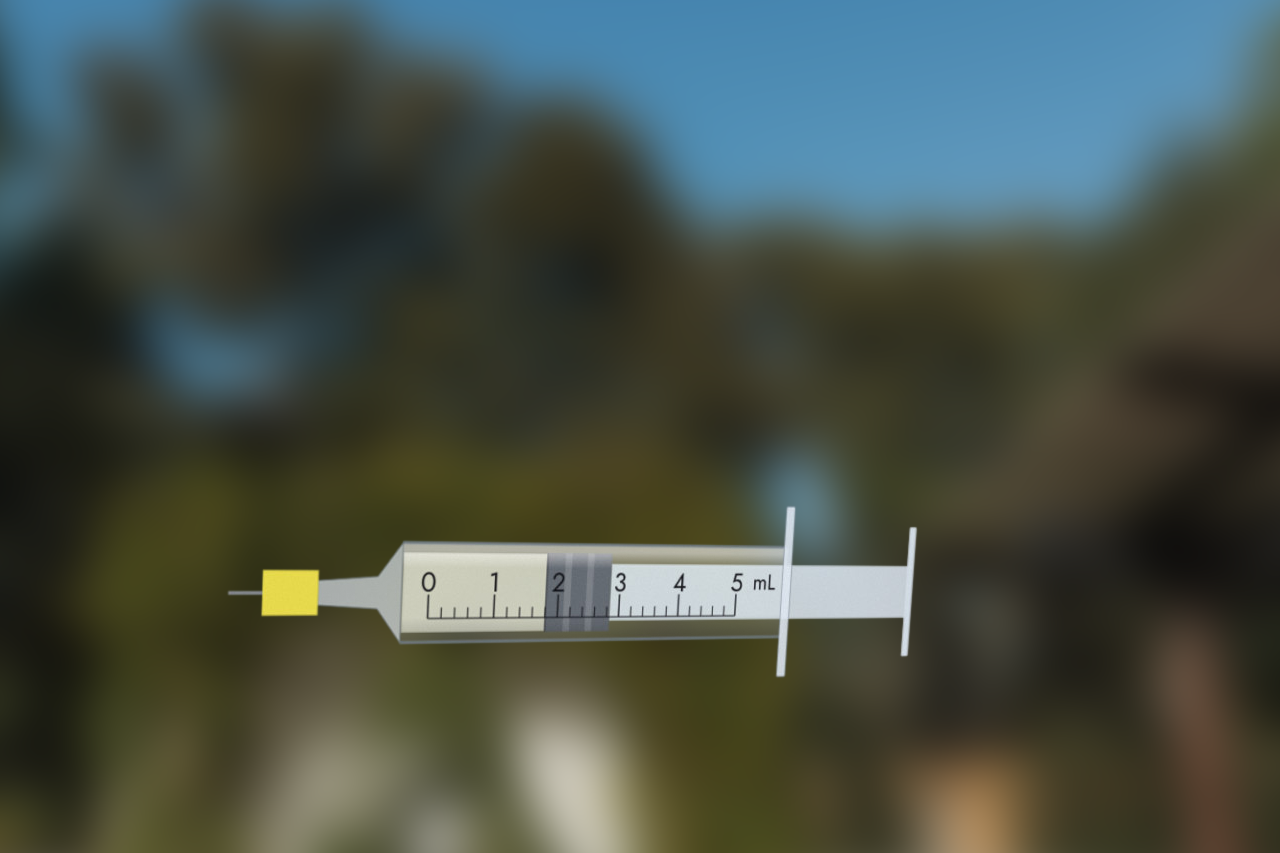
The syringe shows 1.8 mL
